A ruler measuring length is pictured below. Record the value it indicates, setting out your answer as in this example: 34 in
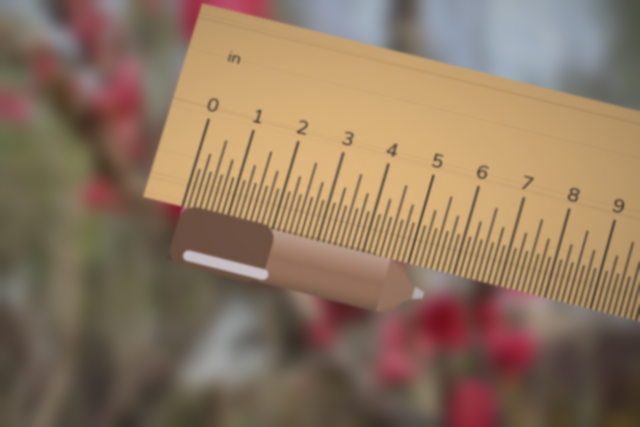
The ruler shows 5.5 in
